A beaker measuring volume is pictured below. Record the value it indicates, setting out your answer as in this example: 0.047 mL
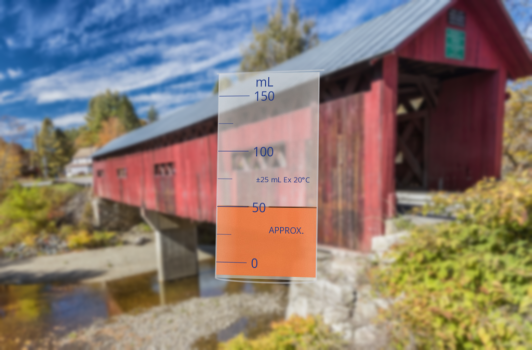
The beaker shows 50 mL
